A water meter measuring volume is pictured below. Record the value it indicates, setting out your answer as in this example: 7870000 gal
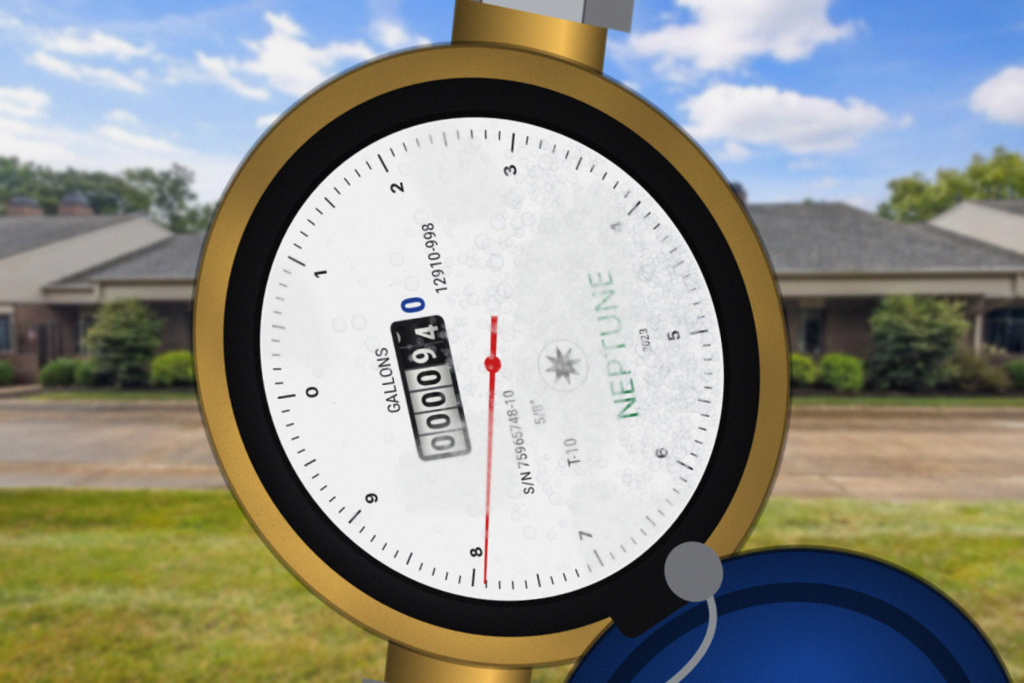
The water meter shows 937.9 gal
